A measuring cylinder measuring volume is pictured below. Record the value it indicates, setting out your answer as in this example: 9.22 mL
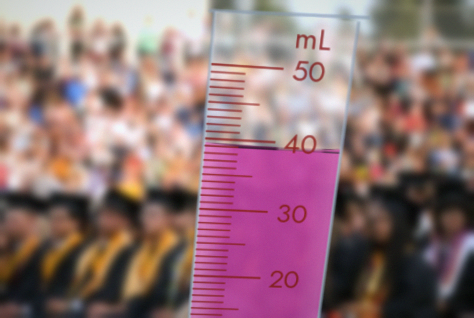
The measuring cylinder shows 39 mL
